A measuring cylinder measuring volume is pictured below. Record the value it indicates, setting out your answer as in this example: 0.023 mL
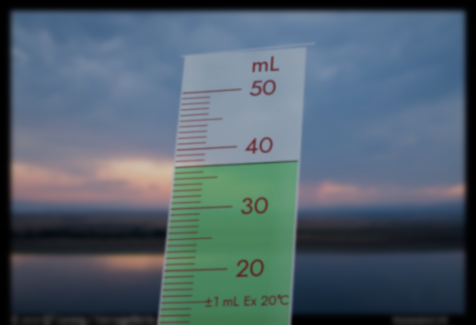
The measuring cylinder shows 37 mL
